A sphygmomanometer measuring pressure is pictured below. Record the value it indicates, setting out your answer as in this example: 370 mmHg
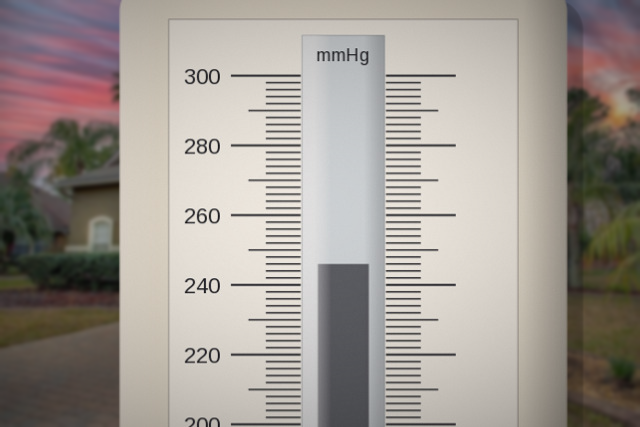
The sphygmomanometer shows 246 mmHg
